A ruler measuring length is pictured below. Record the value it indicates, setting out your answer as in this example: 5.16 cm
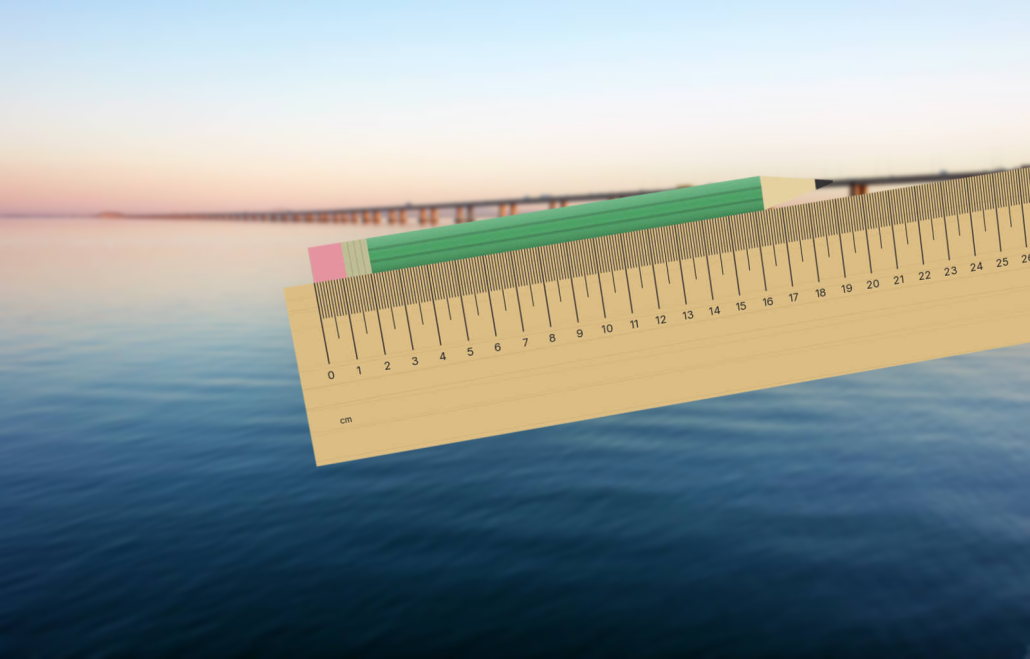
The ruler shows 19 cm
